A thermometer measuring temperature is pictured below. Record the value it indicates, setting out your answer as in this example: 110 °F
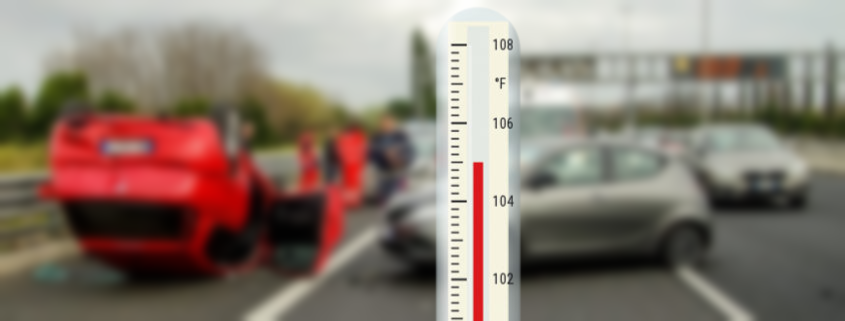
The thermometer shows 105 °F
